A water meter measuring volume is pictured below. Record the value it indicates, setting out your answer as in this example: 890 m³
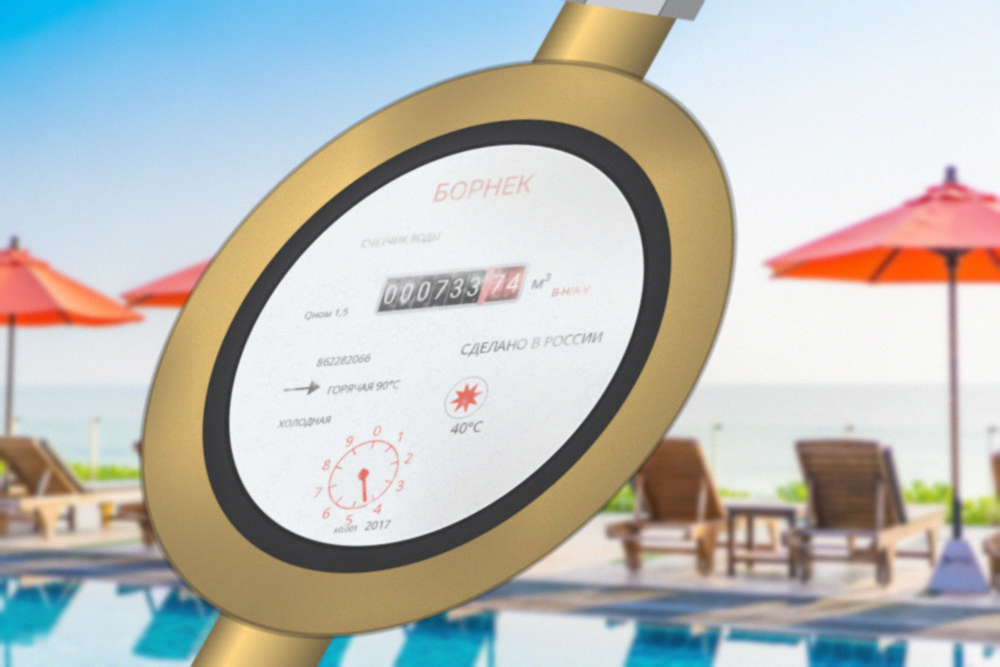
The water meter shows 733.744 m³
